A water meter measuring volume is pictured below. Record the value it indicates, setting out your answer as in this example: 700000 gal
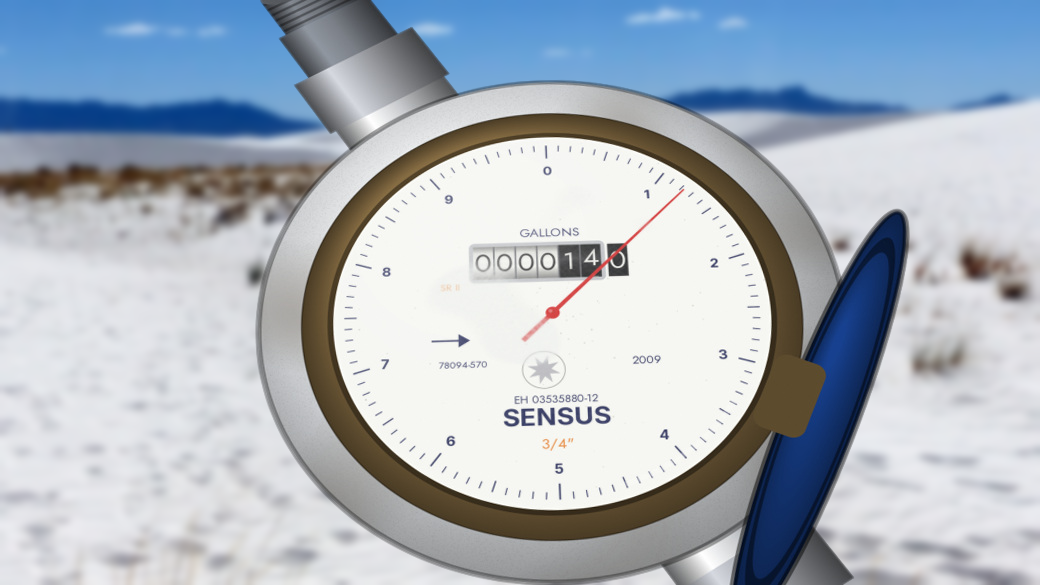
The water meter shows 141.2 gal
